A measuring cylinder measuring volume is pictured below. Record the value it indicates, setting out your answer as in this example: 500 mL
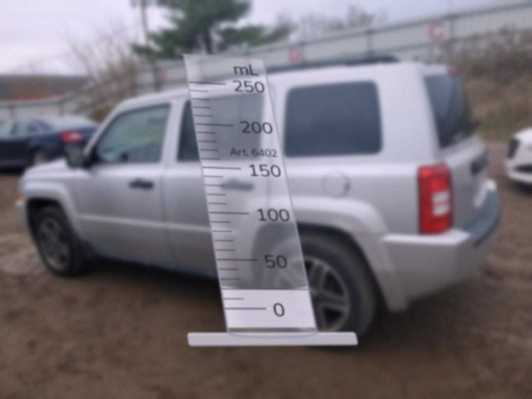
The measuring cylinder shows 20 mL
